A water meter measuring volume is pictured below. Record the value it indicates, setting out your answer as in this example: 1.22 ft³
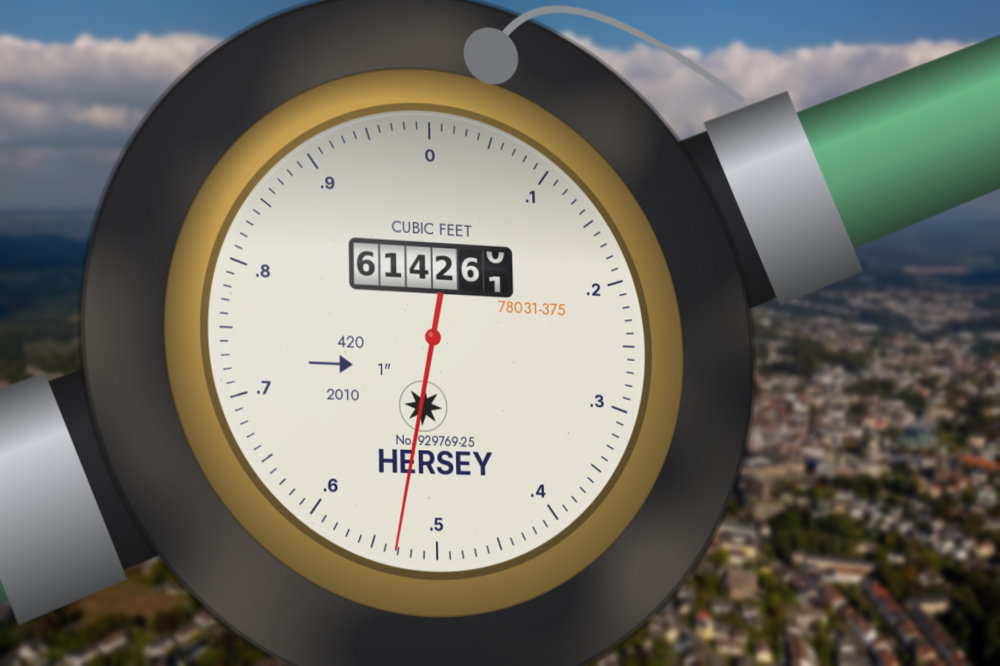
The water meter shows 614260.53 ft³
